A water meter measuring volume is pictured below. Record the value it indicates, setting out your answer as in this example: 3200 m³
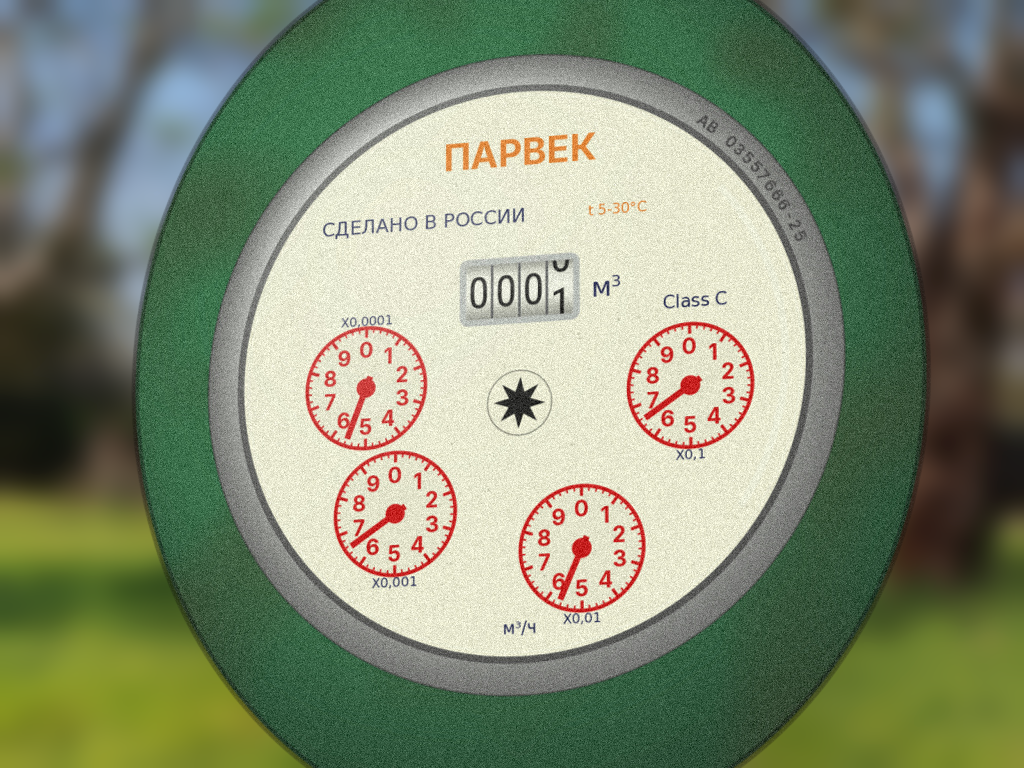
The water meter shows 0.6565 m³
